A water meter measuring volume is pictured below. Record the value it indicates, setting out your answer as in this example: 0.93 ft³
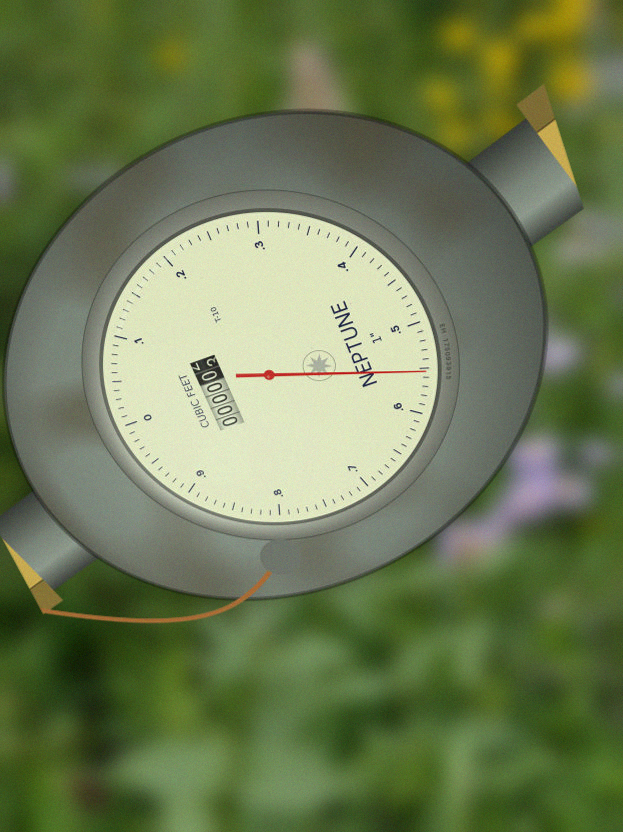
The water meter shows 2.55 ft³
